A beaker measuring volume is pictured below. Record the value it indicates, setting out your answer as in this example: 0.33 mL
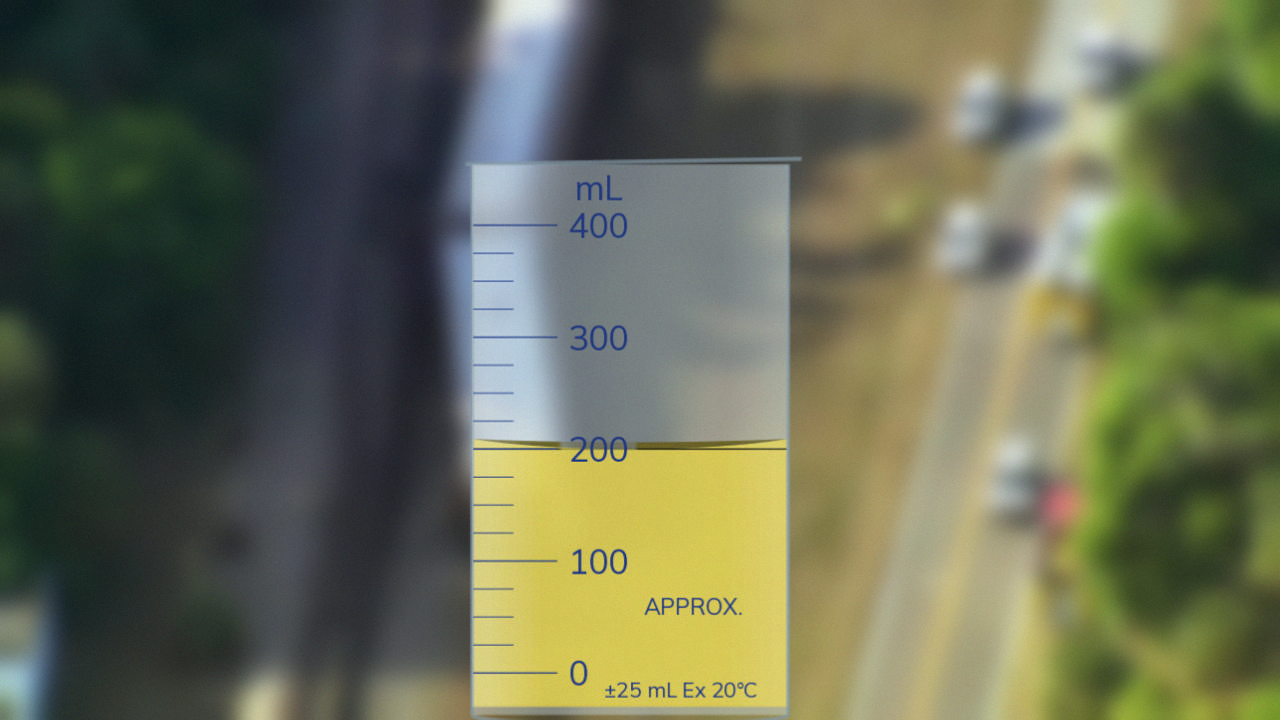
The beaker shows 200 mL
